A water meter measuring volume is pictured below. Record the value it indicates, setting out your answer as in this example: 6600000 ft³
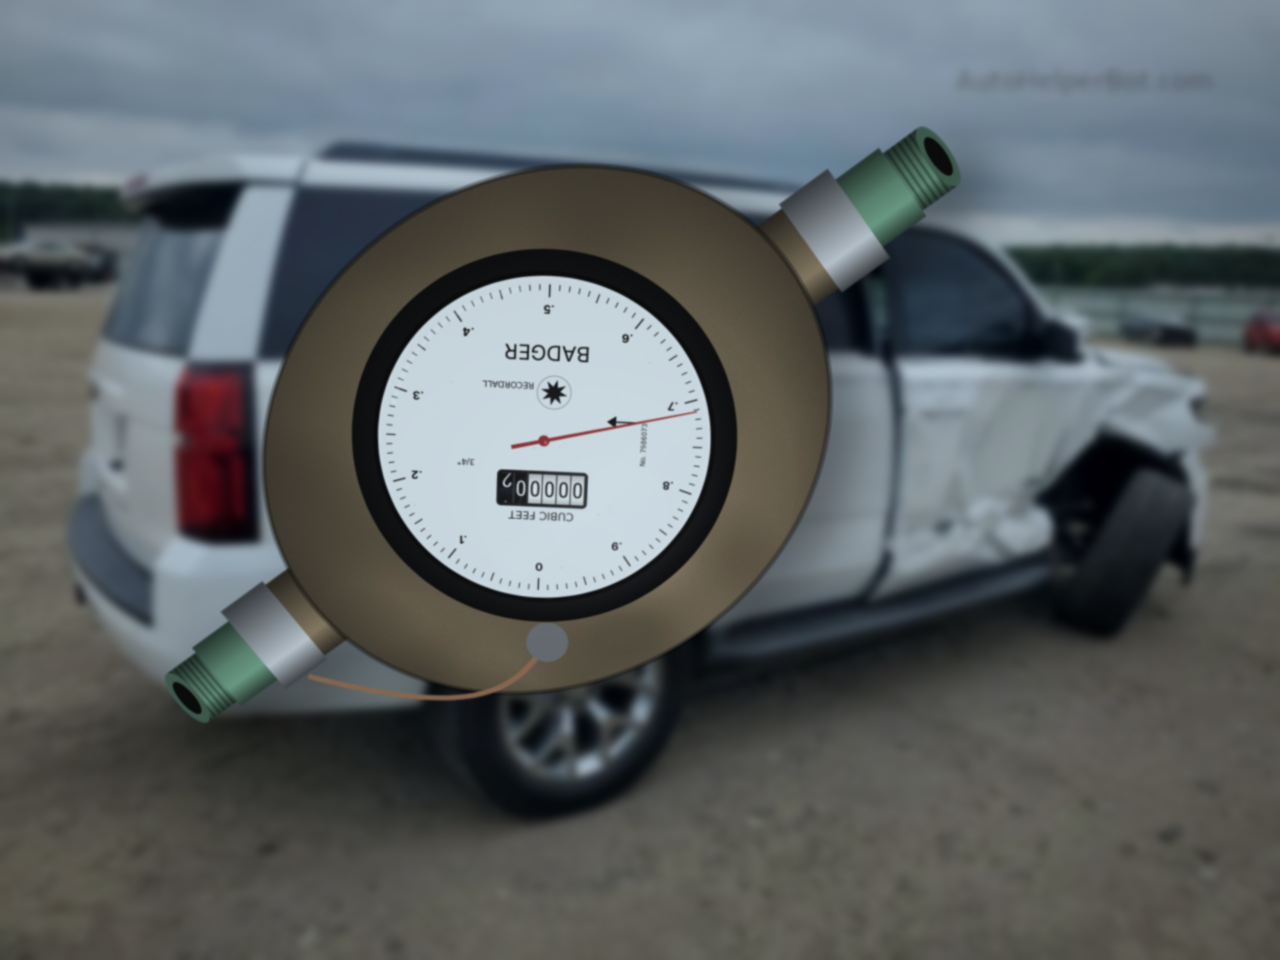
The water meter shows 1.71 ft³
